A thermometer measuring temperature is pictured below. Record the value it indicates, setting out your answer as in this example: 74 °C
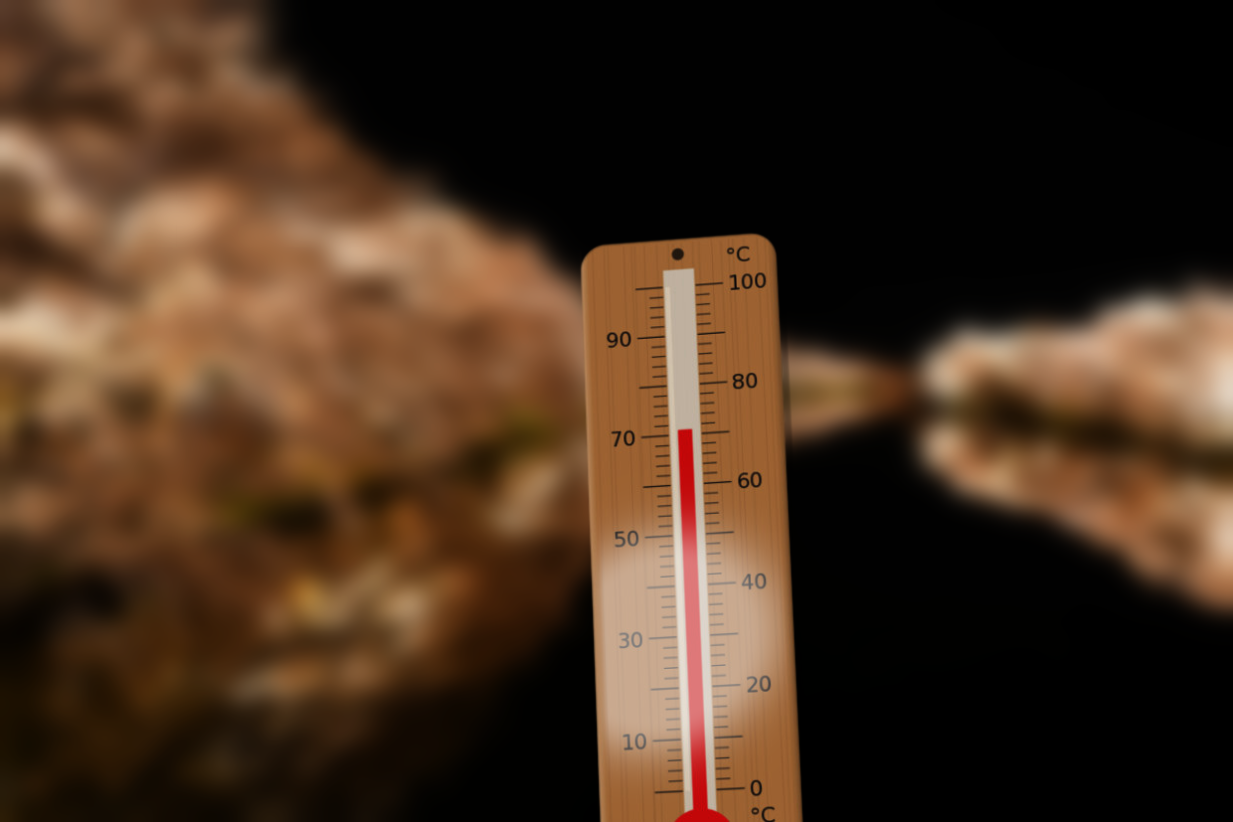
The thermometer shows 71 °C
